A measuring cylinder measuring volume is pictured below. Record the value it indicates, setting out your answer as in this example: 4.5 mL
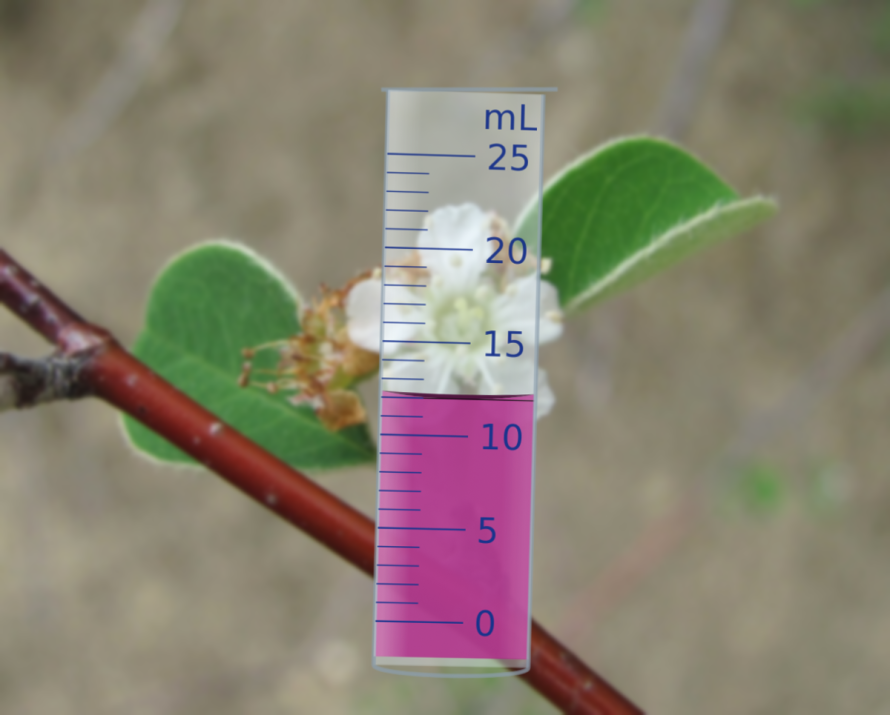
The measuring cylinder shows 12 mL
